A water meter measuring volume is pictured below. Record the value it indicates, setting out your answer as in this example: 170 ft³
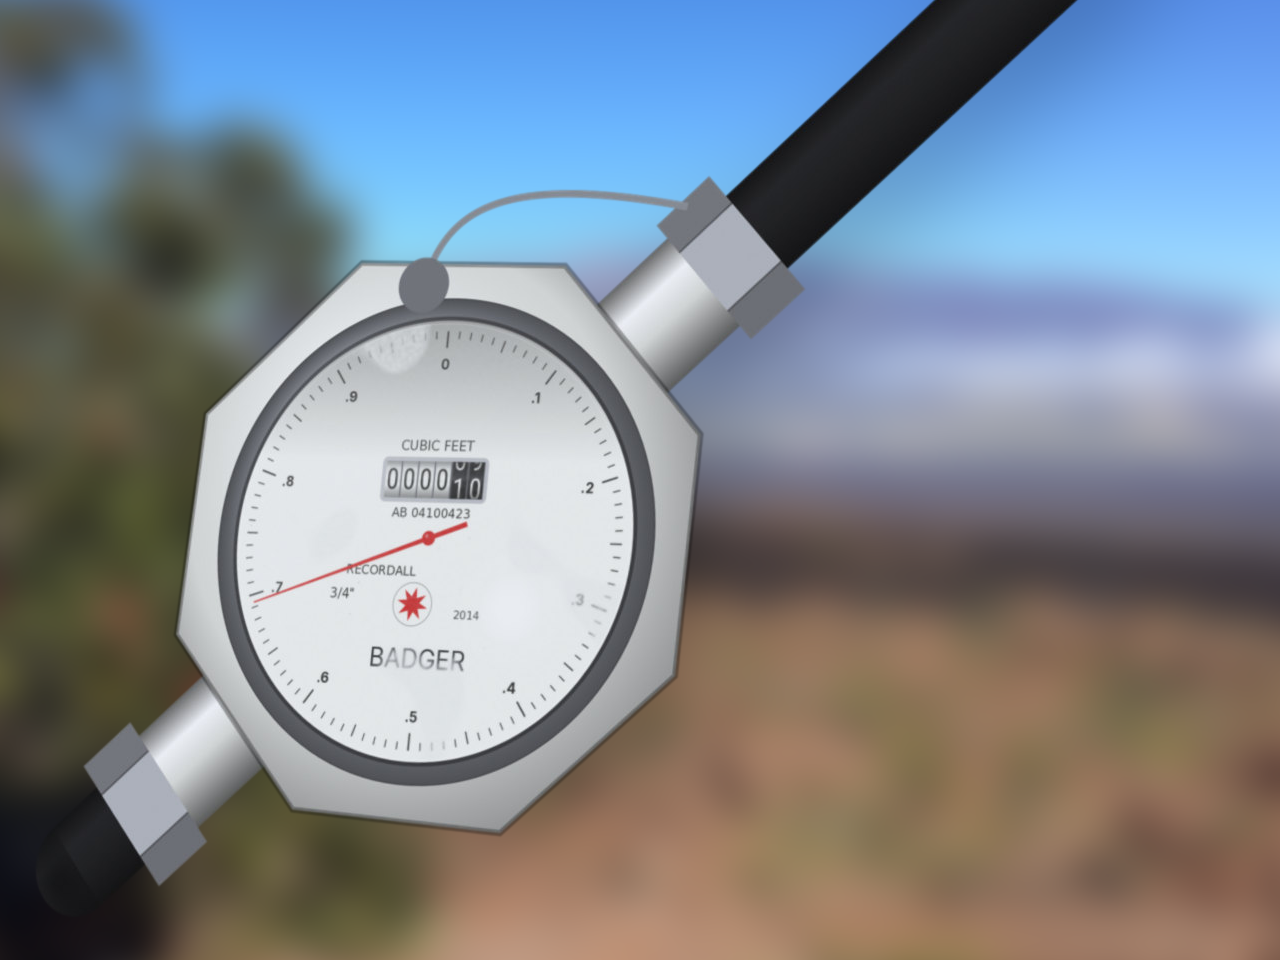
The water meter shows 9.69 ft³
